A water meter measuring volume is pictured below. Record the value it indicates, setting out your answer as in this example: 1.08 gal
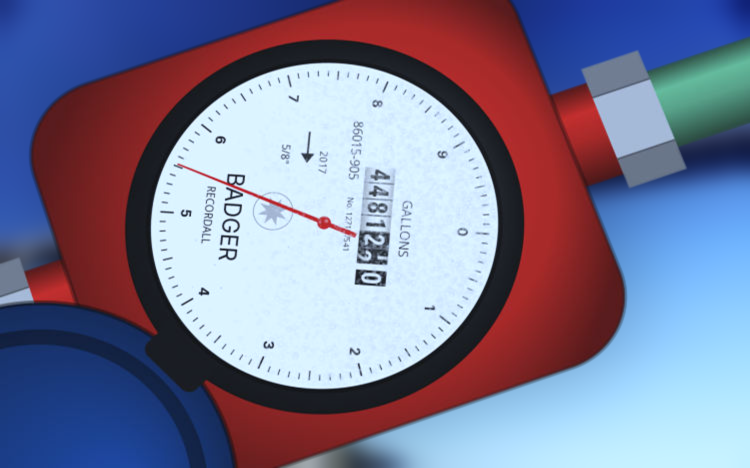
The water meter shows 4481215.5 gal
